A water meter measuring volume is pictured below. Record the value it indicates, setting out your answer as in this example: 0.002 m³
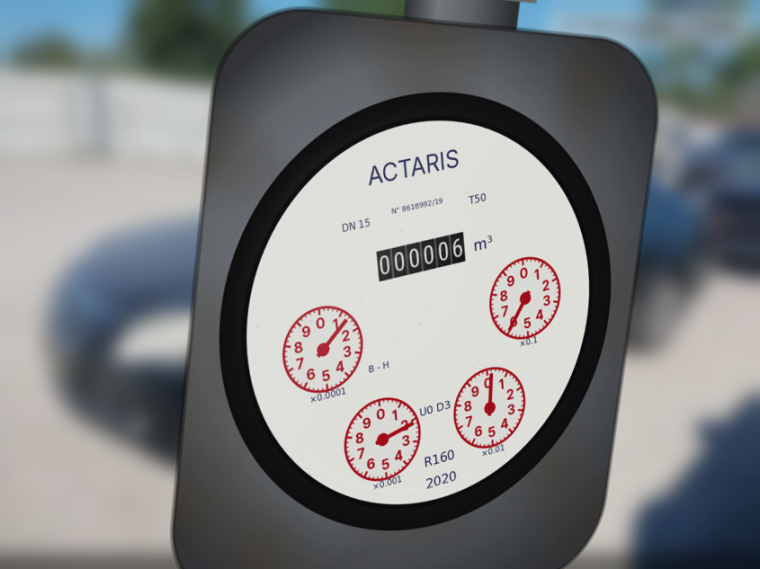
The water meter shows 6.6021 m³
